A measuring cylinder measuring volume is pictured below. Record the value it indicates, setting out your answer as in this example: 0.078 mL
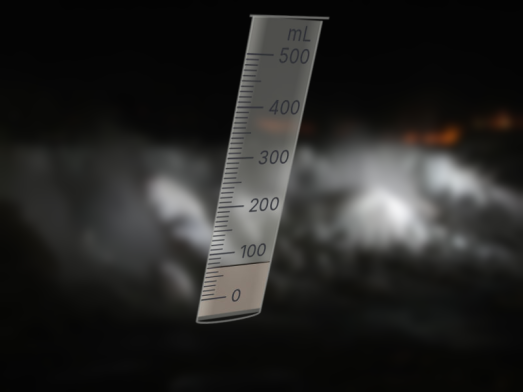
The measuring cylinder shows 70 mL
